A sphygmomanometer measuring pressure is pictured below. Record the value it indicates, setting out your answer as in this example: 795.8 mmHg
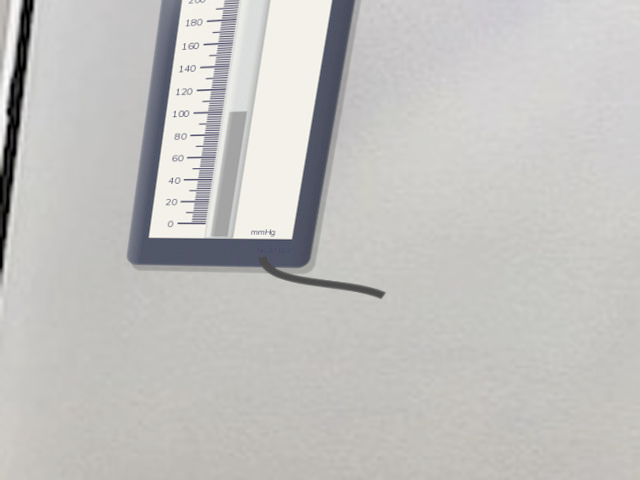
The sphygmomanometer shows 100 mmHg
